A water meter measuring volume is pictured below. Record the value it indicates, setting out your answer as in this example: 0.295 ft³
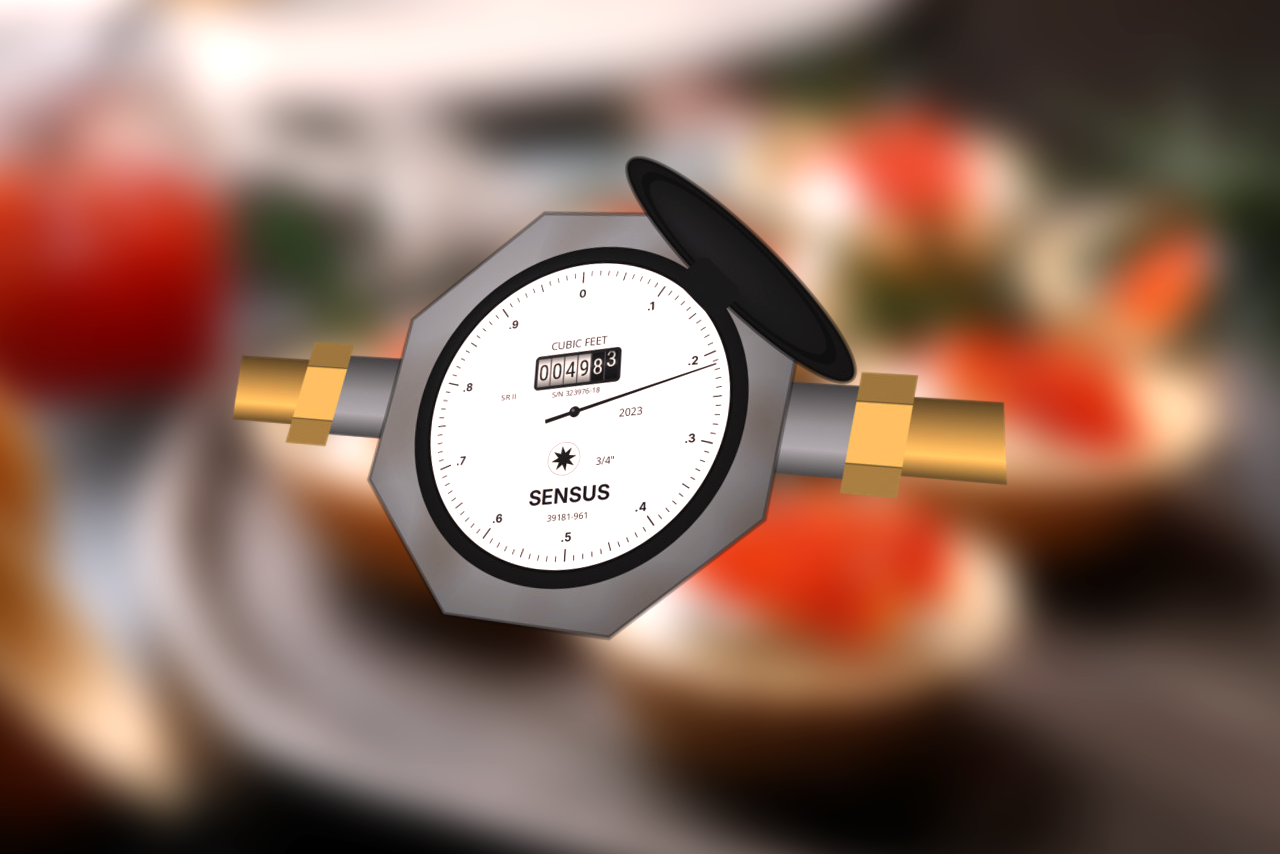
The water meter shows 4983.21 ft³
